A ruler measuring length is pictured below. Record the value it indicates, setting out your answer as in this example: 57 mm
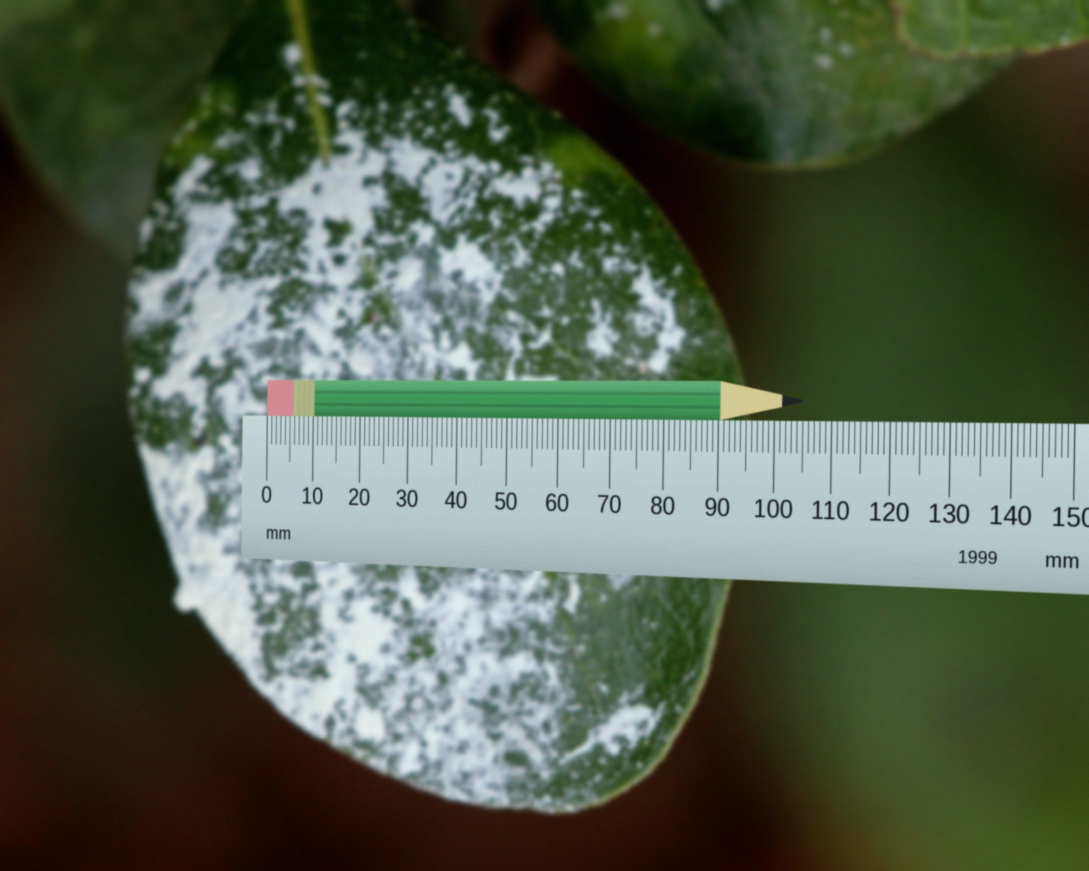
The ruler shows 105 mm
